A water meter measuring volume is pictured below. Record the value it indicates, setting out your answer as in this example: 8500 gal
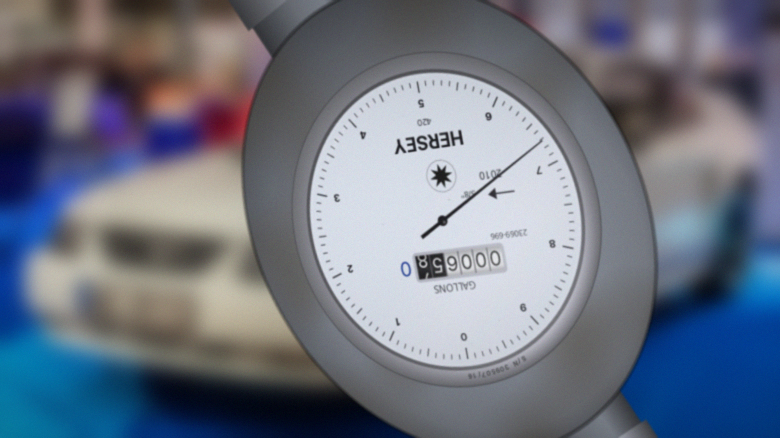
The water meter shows 6576.7 gal
